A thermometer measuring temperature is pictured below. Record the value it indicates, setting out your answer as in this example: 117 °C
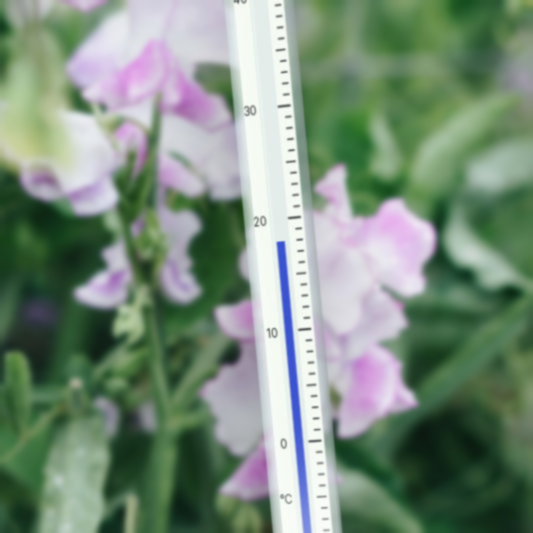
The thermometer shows 18 °C
